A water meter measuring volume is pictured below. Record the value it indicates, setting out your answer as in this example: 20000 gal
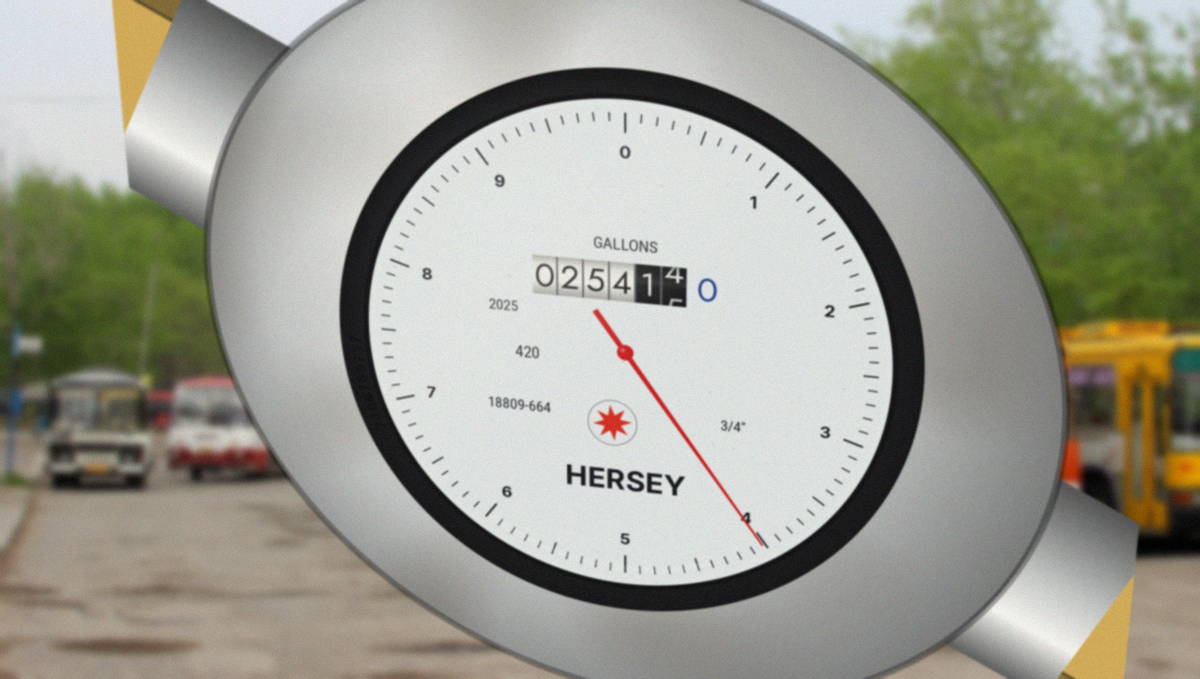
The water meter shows 254144.0 gal
